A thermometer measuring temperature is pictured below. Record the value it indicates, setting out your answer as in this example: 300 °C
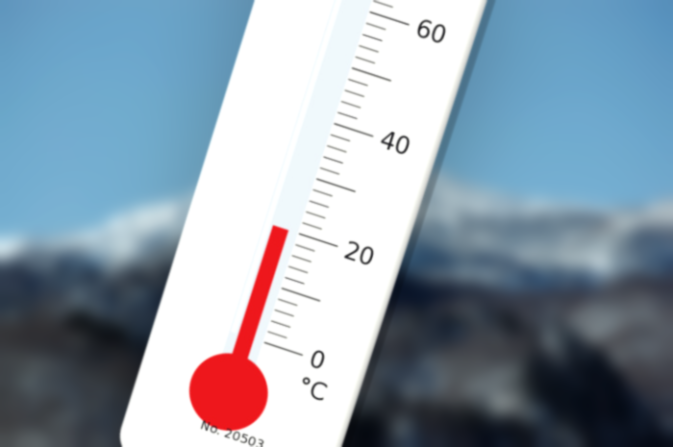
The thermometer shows 20 °C
